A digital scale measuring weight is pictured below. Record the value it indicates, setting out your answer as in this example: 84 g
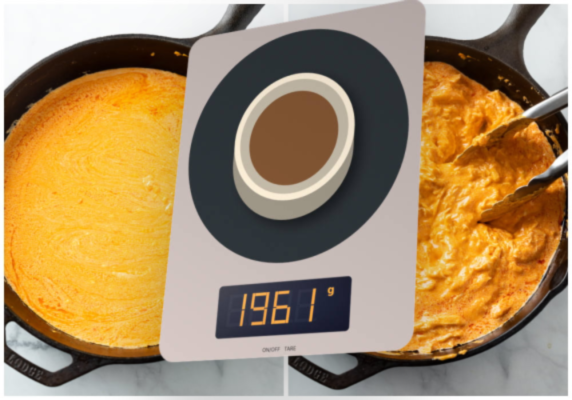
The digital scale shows 1961 g
